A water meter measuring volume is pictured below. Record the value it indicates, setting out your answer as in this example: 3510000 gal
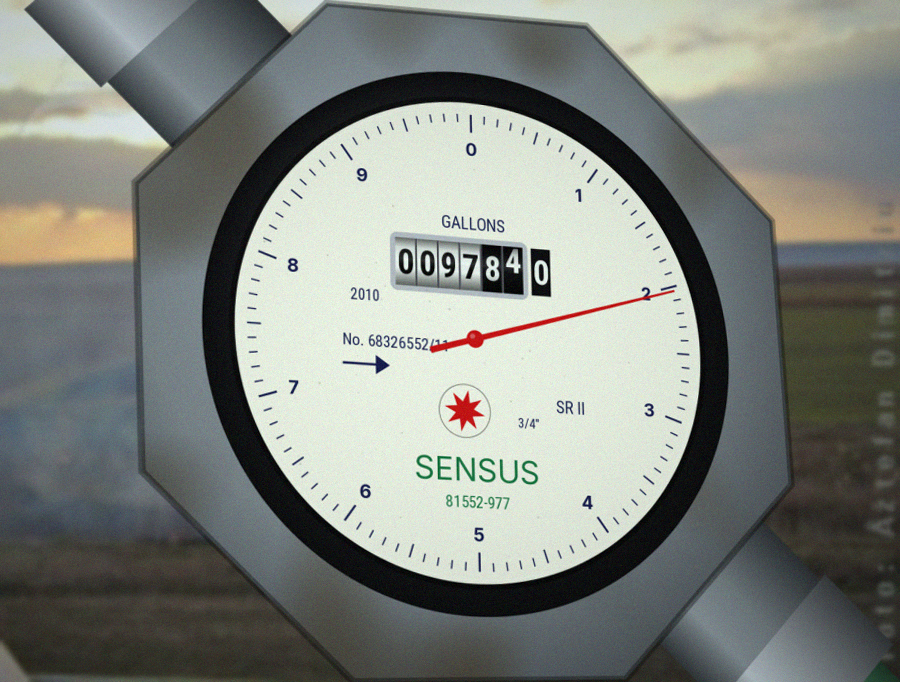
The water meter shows 97842.0 gal
